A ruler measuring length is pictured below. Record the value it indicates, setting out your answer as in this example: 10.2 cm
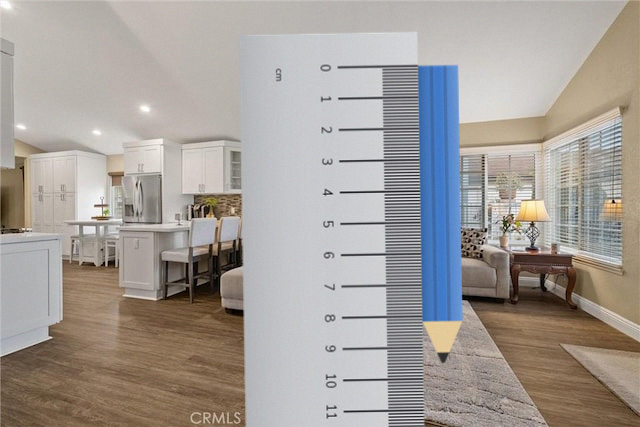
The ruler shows 9.5 cm
